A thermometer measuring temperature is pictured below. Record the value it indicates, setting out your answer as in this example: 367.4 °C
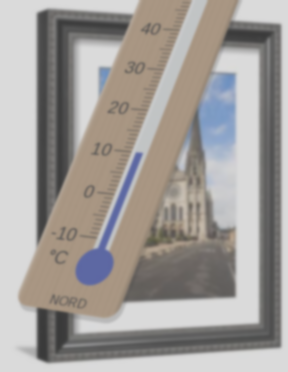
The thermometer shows 10 °C
